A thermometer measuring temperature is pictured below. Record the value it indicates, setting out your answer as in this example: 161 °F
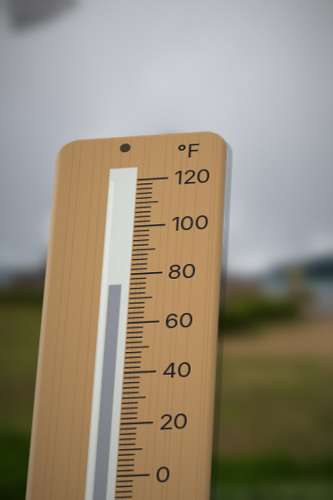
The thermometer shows 76 °F
